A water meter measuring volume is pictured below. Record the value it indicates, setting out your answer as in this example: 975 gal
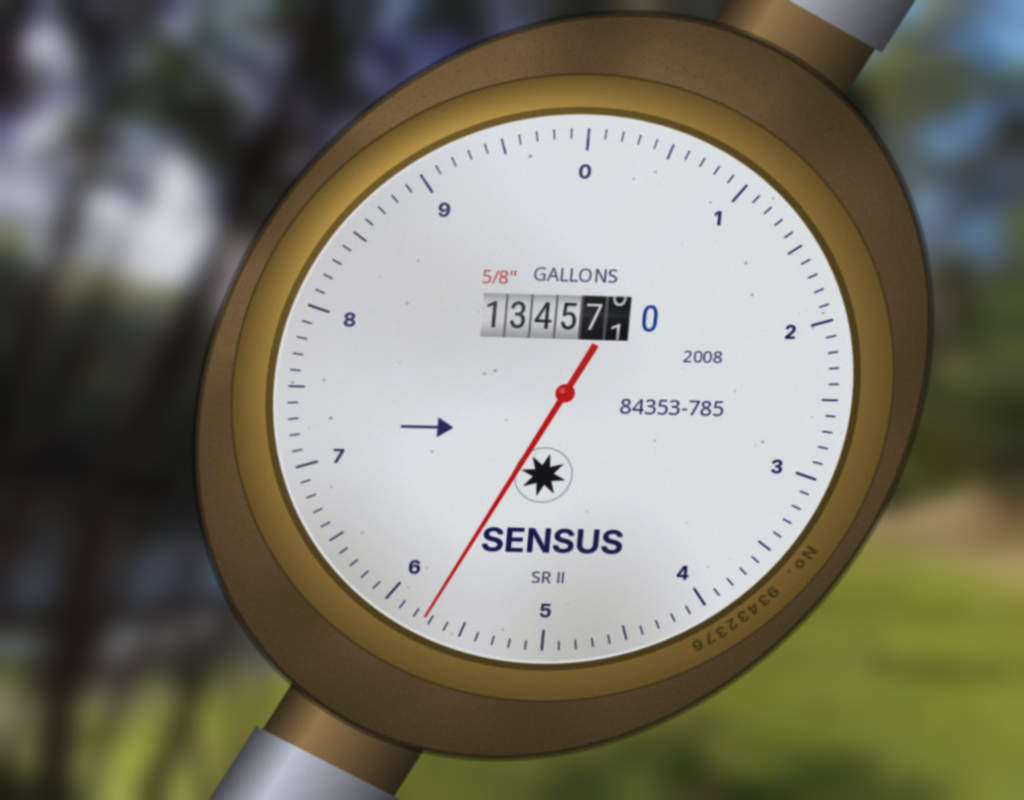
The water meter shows 1345705.7 gal
